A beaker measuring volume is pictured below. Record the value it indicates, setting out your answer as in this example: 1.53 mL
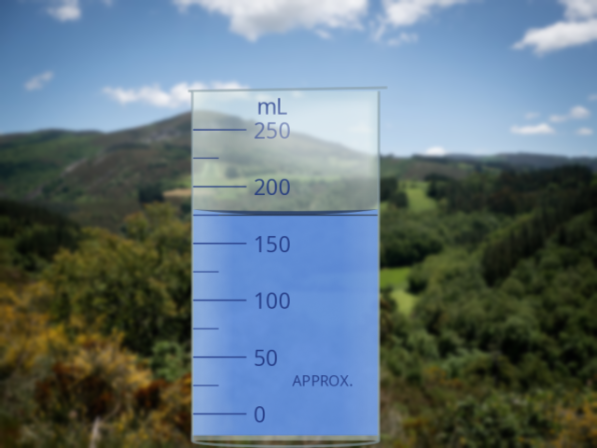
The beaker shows 175 mL
